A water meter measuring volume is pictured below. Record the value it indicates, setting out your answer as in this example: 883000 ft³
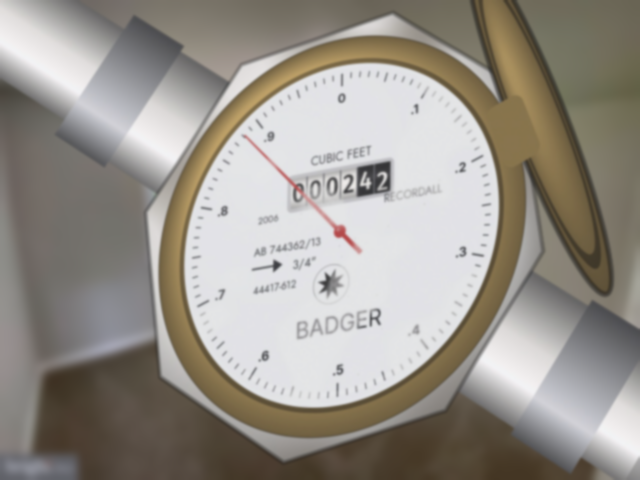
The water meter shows 241.88 ft³
